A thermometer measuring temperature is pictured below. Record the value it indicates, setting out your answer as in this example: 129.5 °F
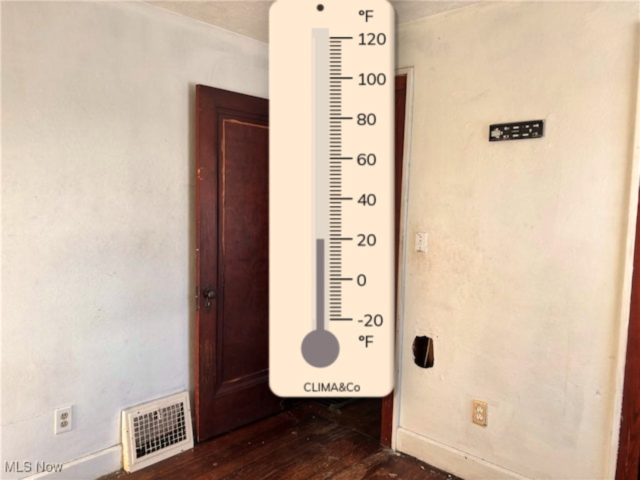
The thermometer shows 20 °F
